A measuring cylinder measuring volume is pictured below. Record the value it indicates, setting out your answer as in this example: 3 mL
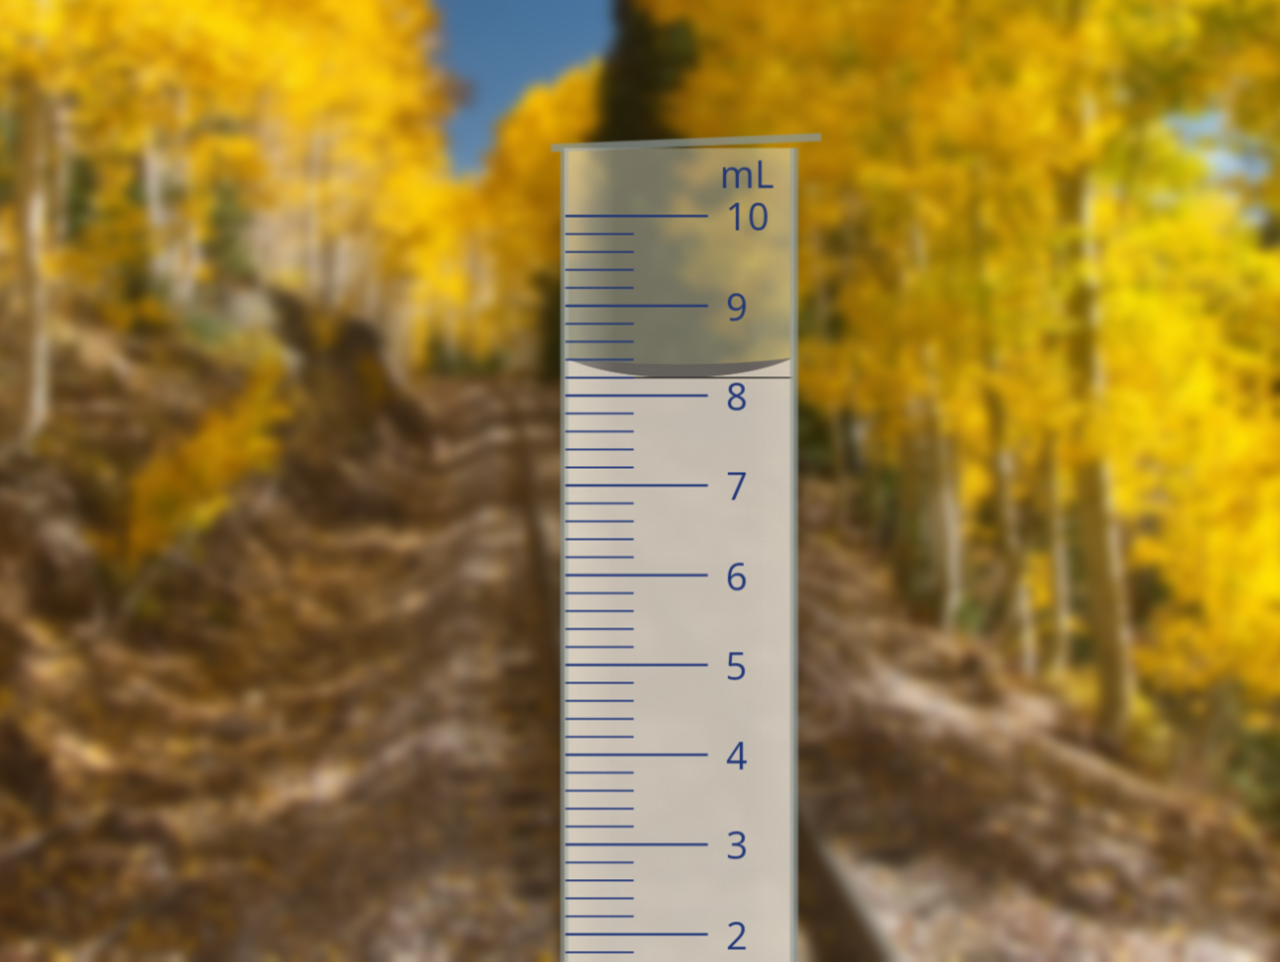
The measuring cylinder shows 8.2 mL
